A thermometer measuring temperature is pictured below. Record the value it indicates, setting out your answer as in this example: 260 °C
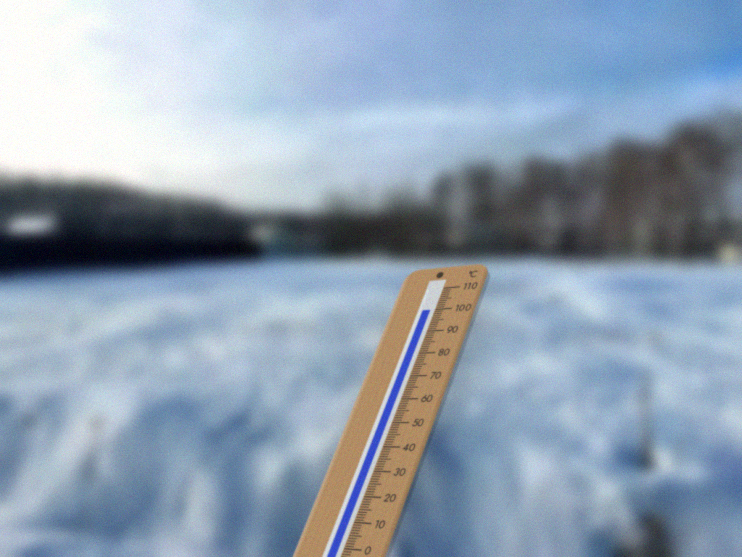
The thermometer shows 100 °C
